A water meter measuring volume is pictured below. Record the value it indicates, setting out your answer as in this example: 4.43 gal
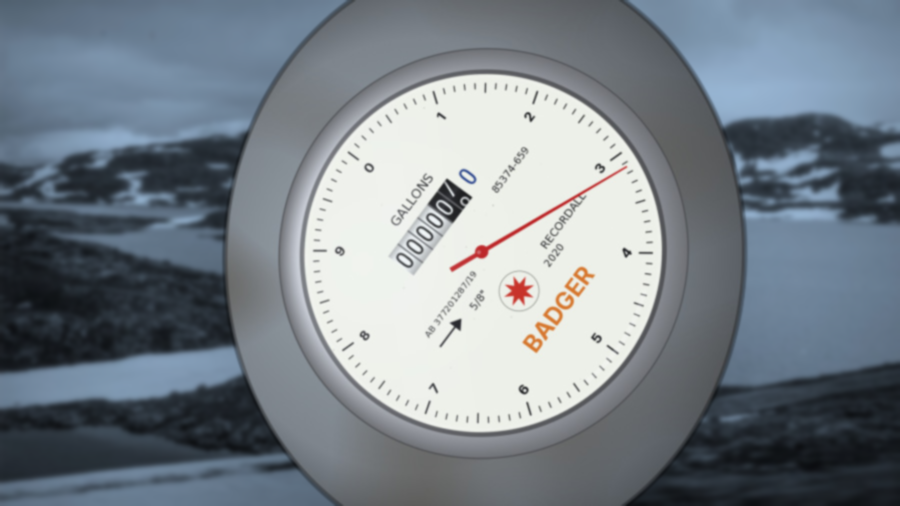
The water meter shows 73.1 gal
